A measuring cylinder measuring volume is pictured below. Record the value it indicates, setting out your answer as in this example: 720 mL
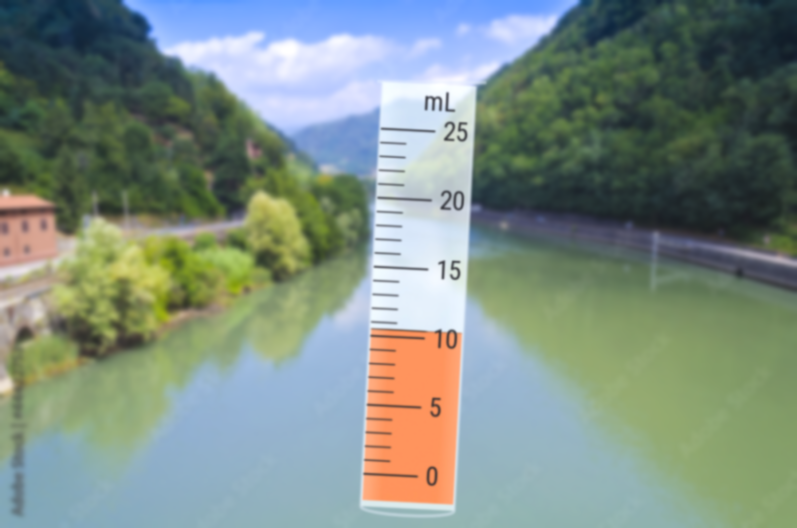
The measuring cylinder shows 10.5 mL
